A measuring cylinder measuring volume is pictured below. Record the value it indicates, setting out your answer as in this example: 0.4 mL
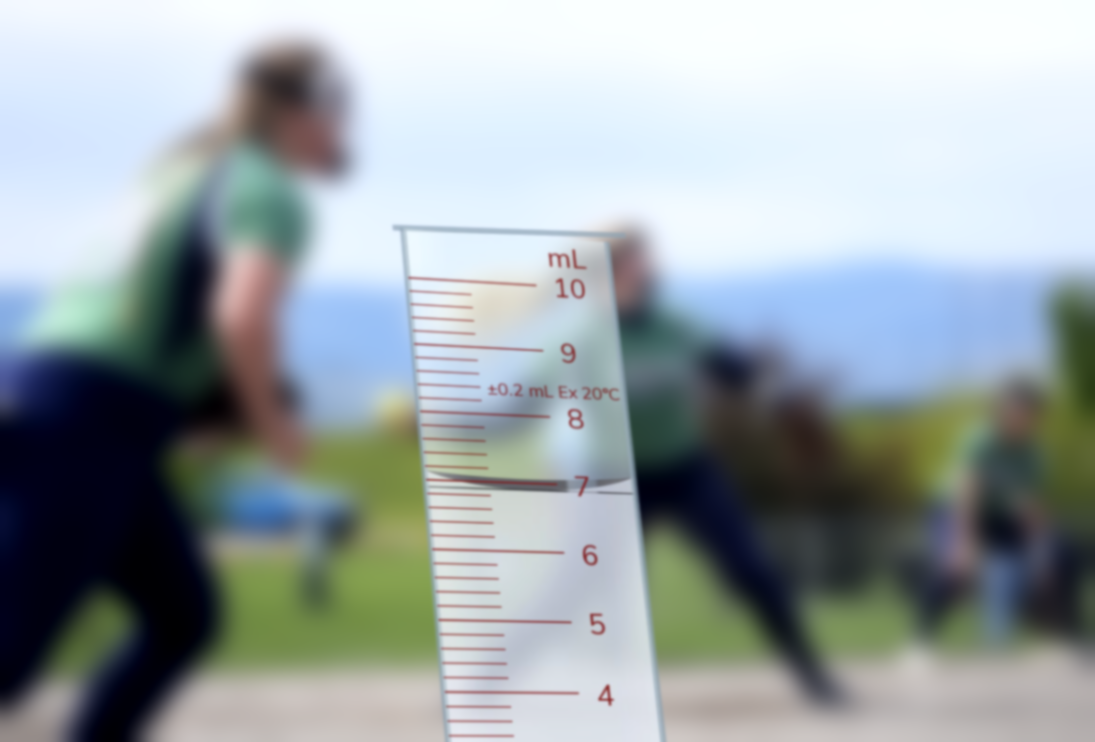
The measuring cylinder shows 6.9 mL
